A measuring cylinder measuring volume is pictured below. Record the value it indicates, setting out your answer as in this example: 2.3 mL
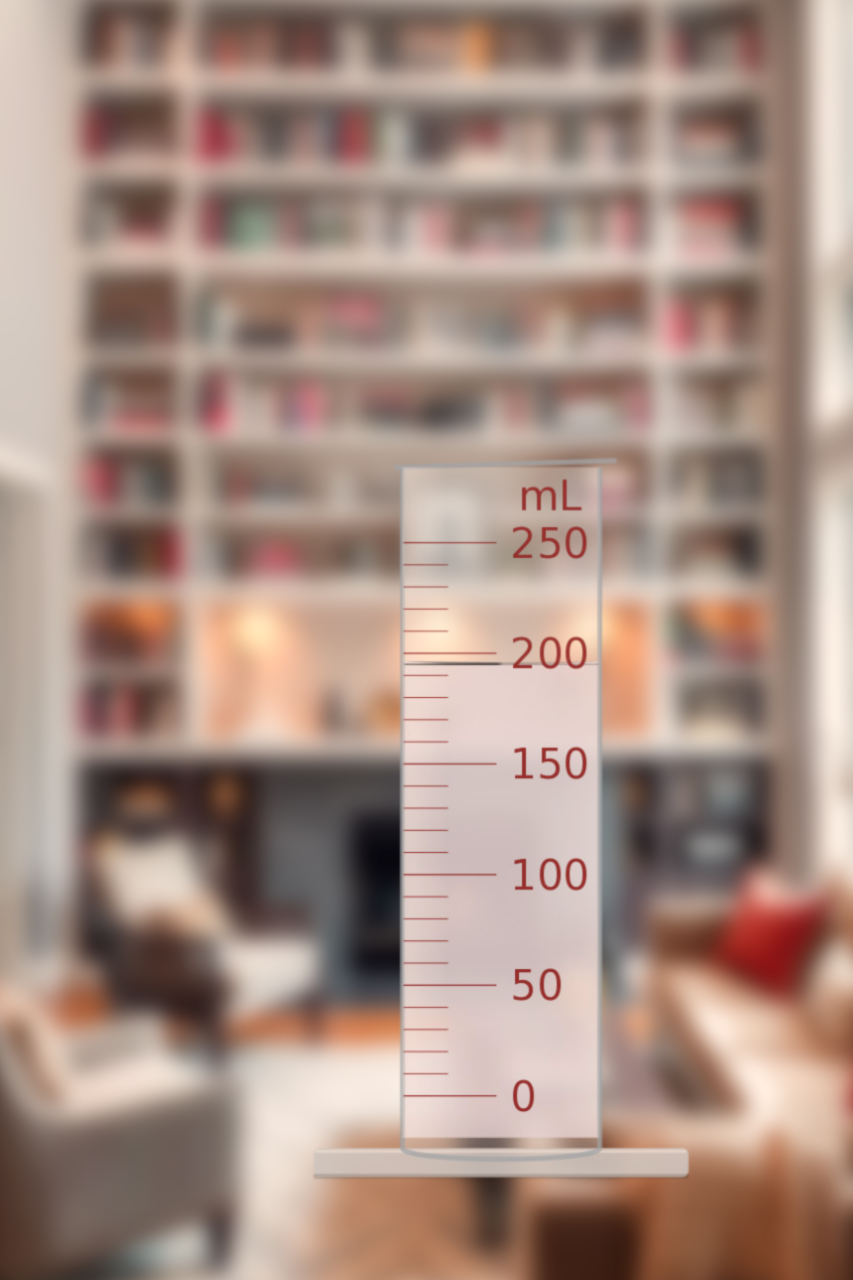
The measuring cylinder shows 195 mL
